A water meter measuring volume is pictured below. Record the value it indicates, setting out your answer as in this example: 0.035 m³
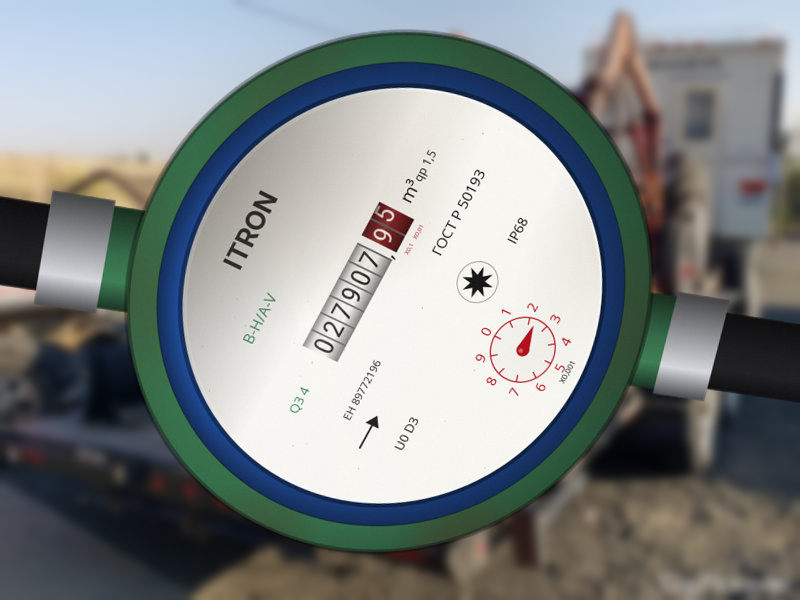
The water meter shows 27907.952 m³
